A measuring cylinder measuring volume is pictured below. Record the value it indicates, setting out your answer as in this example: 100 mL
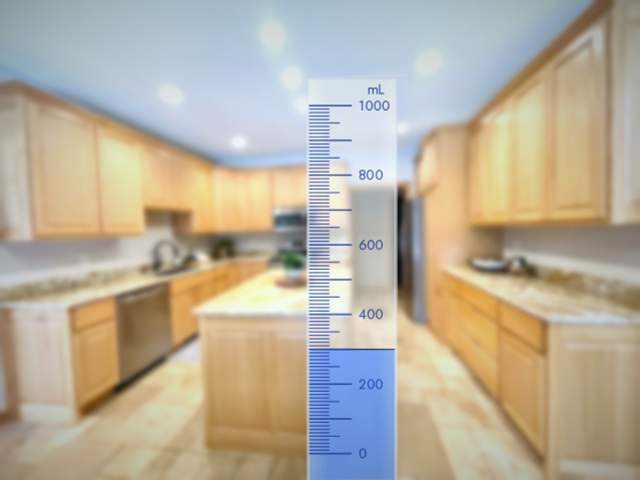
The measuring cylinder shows 300 mL
